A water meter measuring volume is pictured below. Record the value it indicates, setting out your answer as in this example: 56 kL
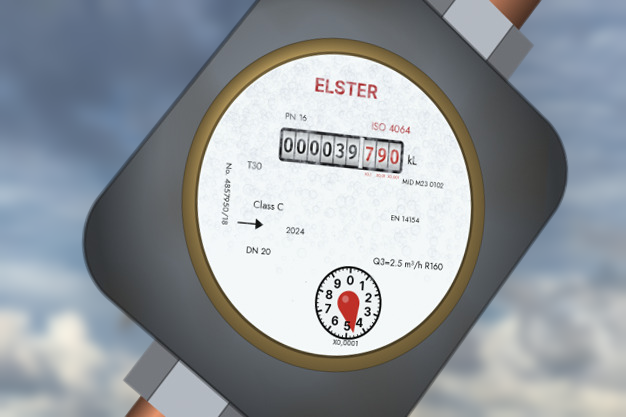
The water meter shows 39.7904 kL
